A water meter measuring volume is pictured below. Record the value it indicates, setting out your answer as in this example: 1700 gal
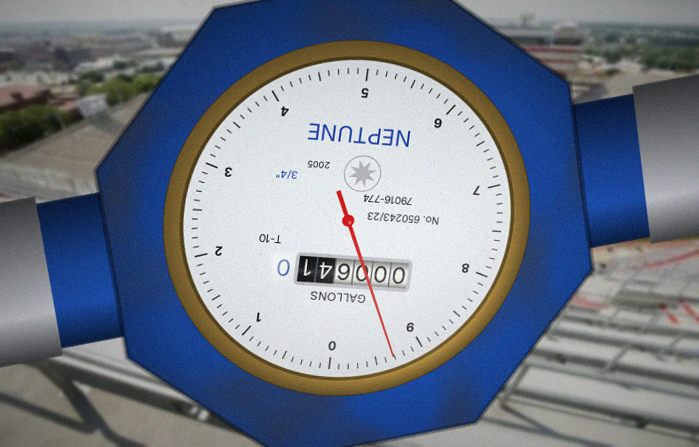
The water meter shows 6409.3 gal
